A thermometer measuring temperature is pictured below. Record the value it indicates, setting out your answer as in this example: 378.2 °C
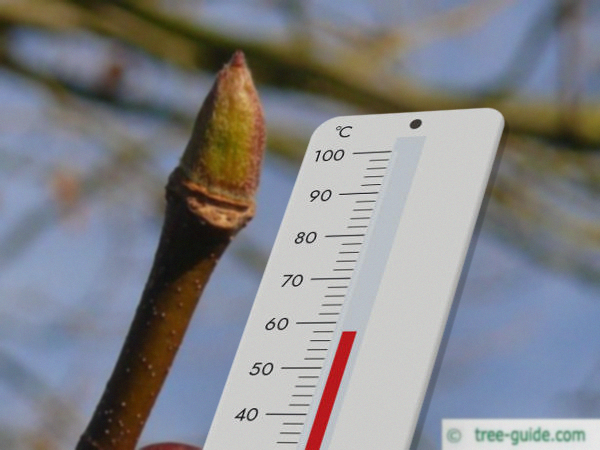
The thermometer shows 58 °C
